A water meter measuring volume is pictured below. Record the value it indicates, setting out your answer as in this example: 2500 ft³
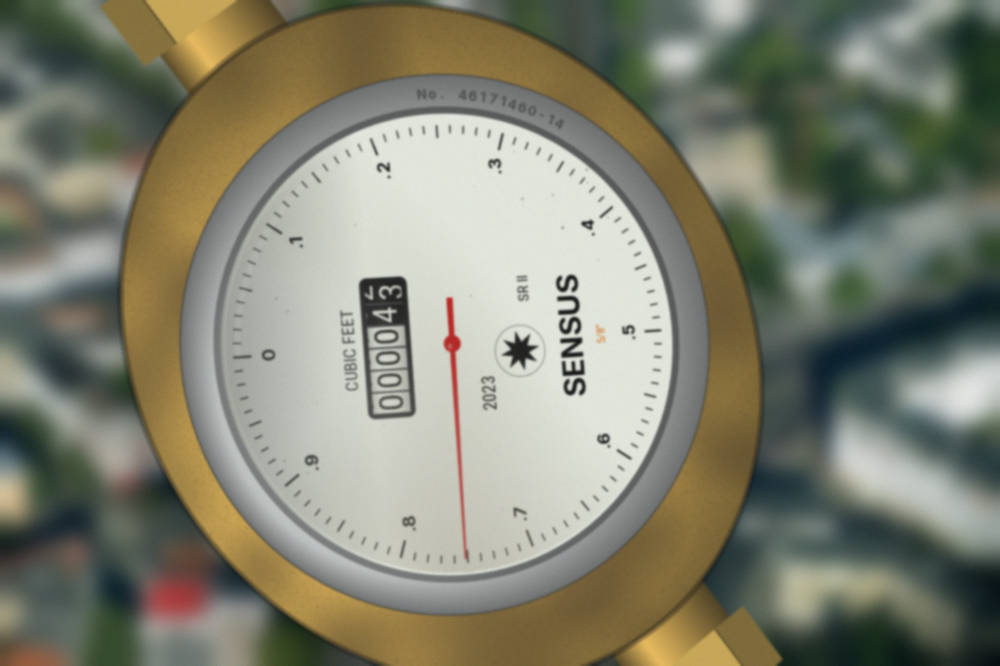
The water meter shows 42.75 ft³
